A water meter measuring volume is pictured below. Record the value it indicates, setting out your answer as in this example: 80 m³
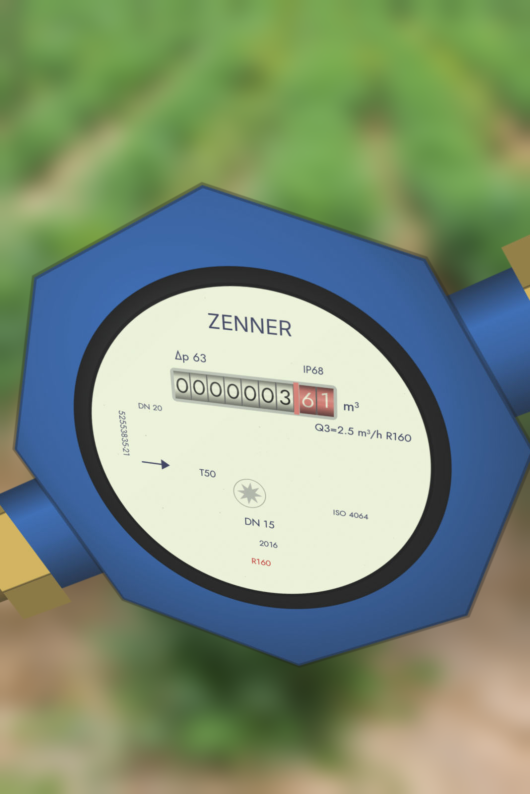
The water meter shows 3.61 m³
